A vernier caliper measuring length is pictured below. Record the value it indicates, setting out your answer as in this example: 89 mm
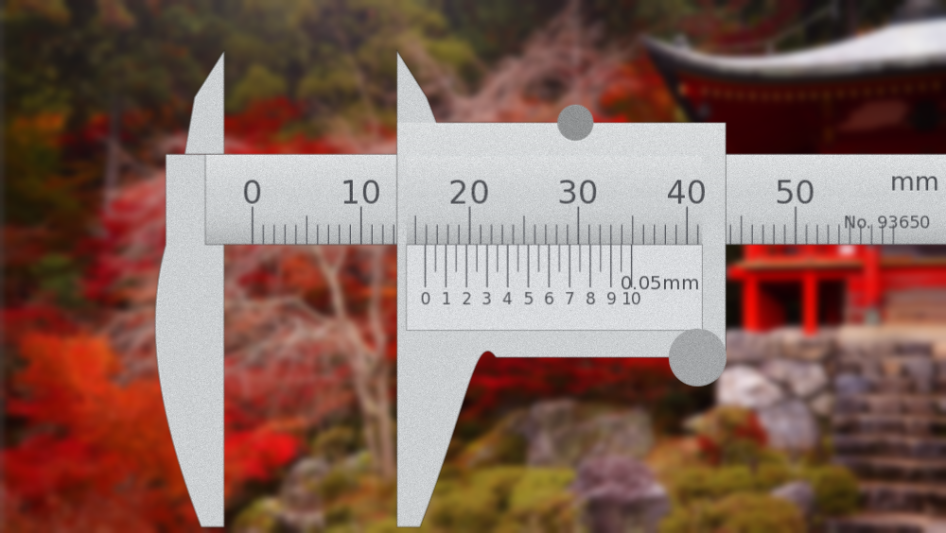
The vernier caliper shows 15.9 mm
